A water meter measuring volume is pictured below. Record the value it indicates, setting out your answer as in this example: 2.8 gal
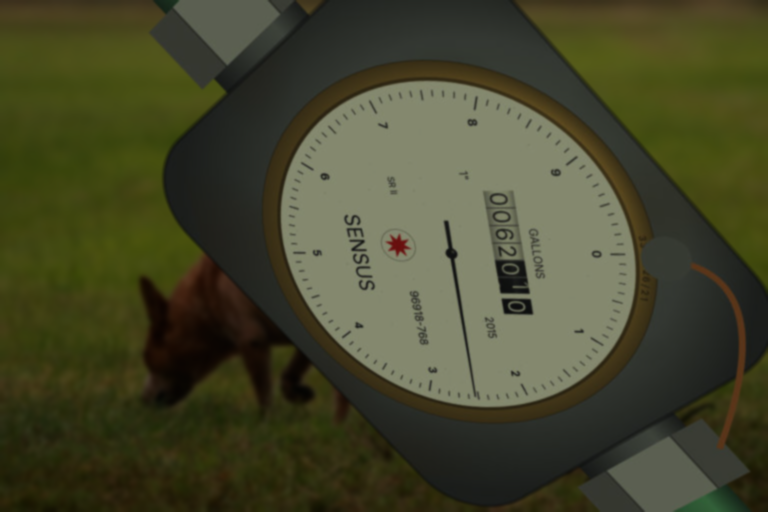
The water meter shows 62012.5 gal
